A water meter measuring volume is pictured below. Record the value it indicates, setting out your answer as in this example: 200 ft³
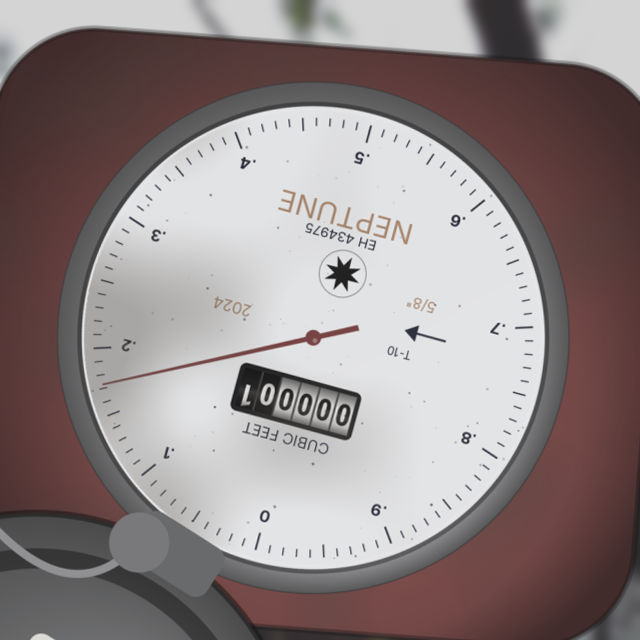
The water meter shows 1.17 ft³
